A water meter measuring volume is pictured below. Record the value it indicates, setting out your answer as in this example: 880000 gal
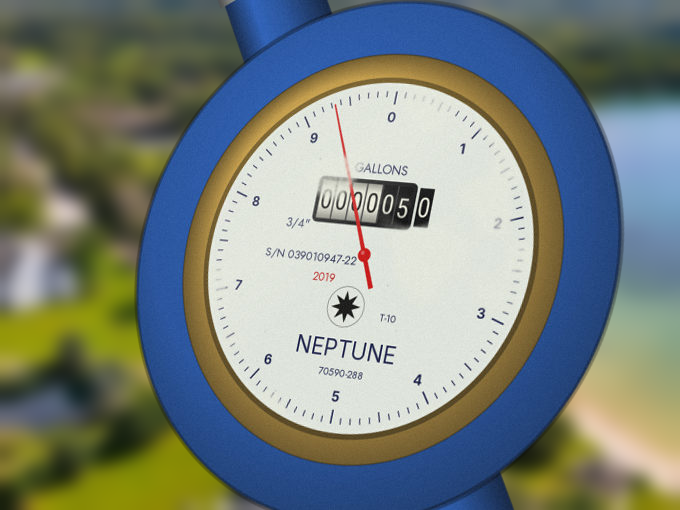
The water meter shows 49.3 gal
